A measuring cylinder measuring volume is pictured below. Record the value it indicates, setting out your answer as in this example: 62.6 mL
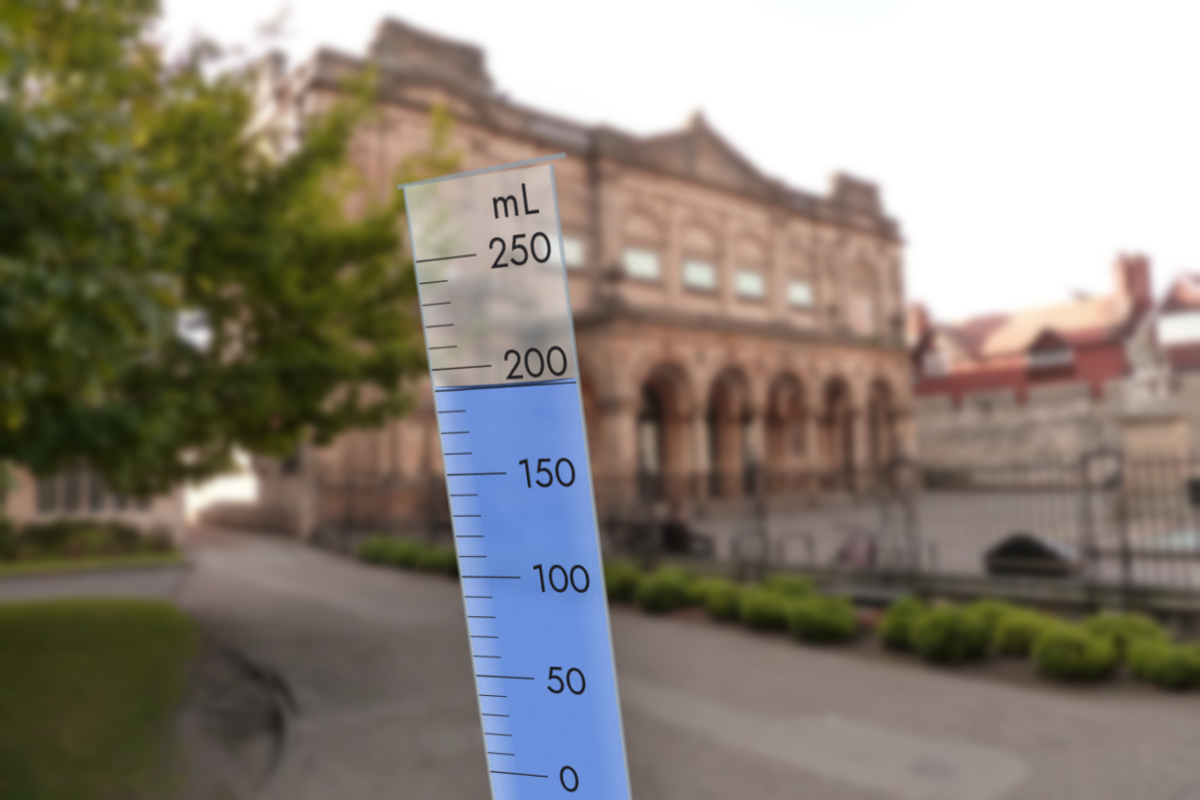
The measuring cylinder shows 190 mL
